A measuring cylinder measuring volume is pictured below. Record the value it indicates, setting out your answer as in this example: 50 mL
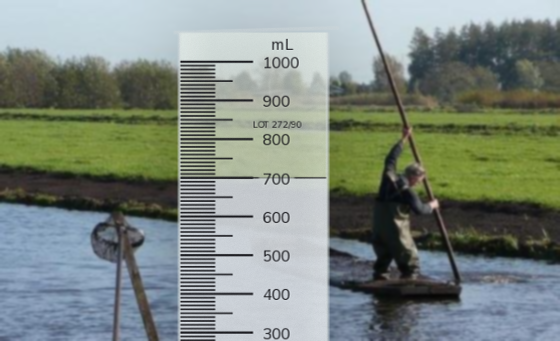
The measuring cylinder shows 700 mL
